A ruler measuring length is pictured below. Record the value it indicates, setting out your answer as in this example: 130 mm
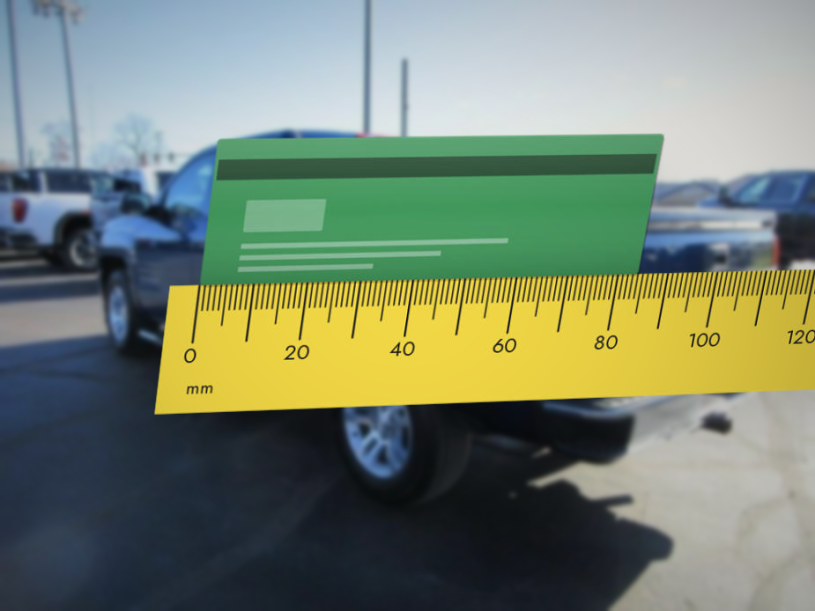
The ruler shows 84 mm
